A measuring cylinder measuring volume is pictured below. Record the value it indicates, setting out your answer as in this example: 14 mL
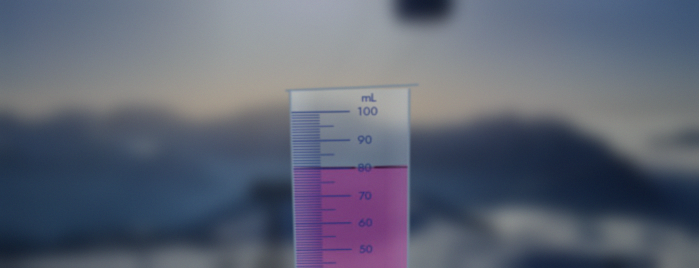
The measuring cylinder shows 80 mL
